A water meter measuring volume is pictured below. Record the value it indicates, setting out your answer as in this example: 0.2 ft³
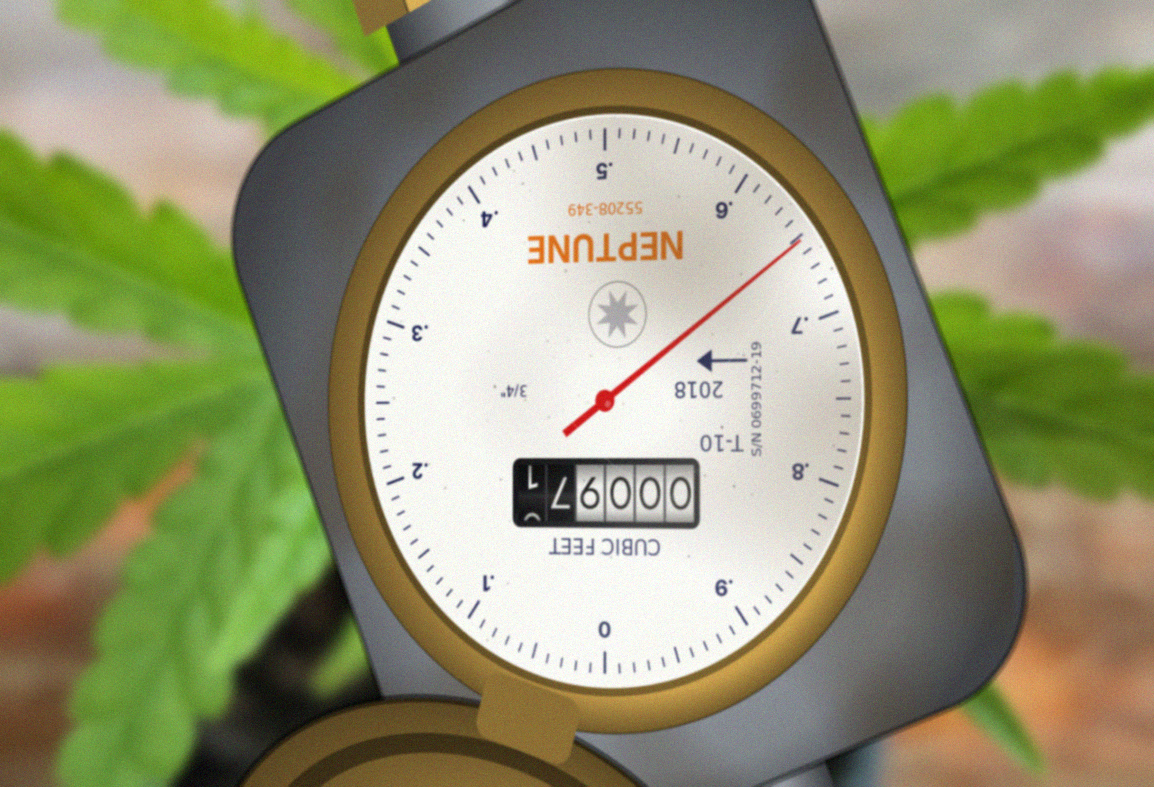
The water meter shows 970.65 ft³
